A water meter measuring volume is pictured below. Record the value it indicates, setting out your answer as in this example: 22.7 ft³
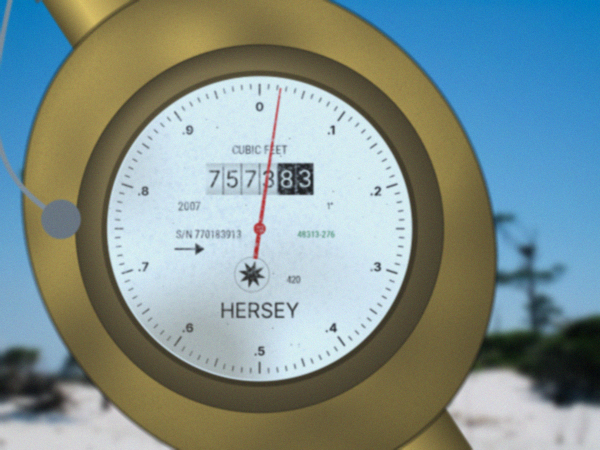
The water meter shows 757383.02 ft³
